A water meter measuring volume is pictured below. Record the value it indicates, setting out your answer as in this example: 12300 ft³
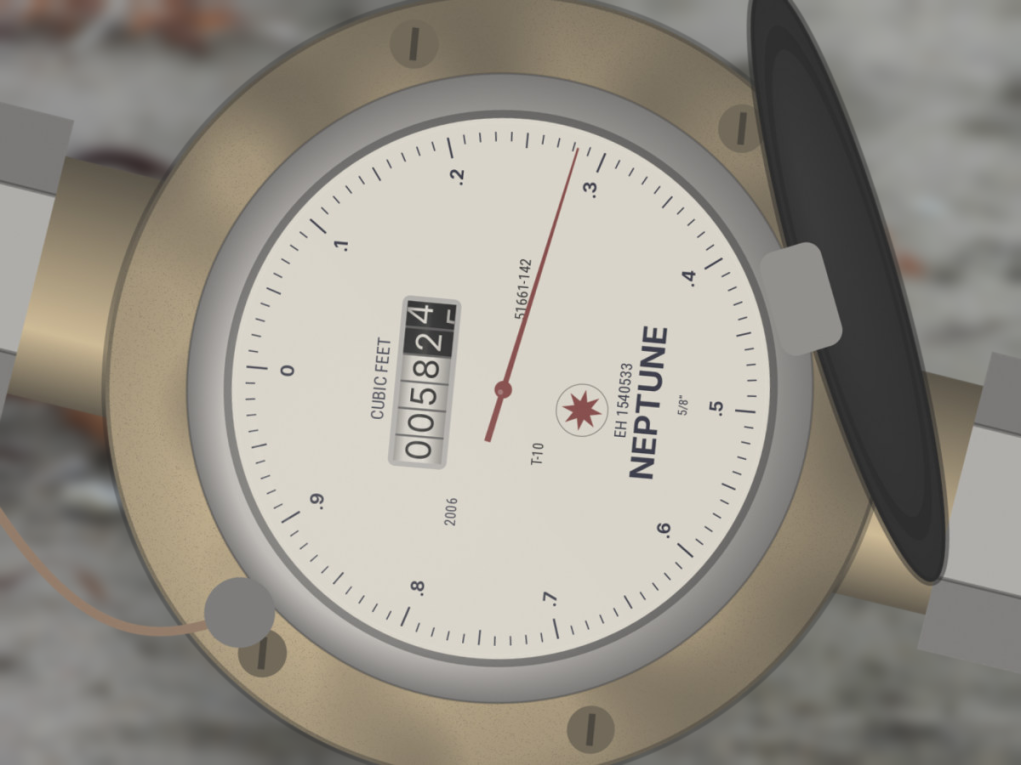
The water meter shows 5824.28 ft³
